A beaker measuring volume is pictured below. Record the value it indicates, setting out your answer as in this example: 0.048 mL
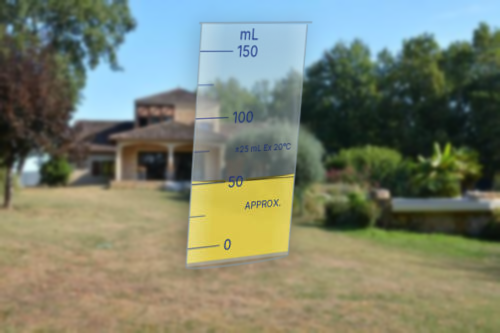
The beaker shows 50 mL
